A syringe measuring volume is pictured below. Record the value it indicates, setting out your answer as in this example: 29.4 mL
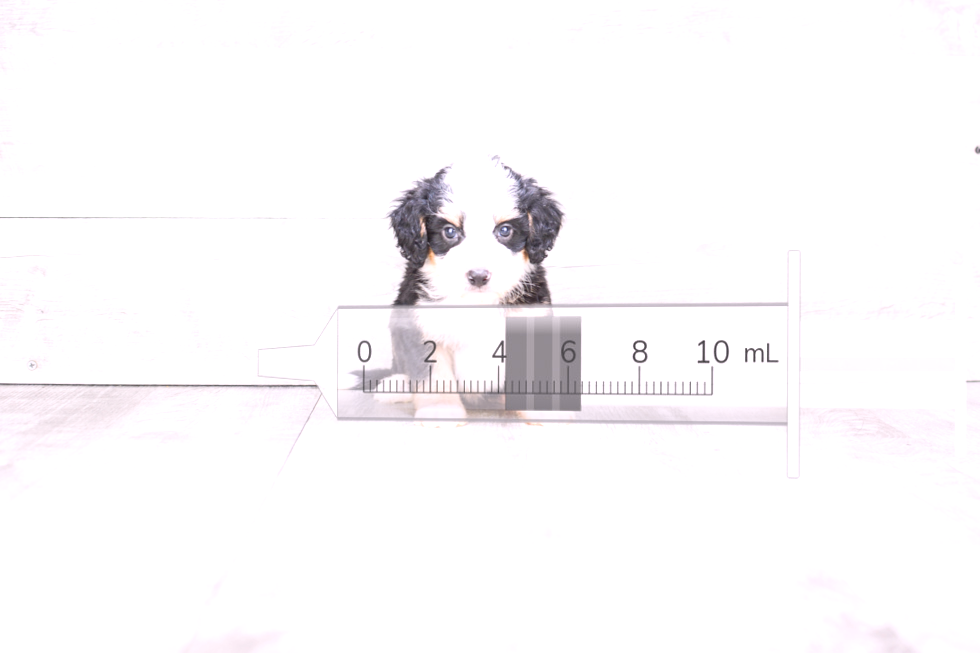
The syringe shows 4.2 mL
